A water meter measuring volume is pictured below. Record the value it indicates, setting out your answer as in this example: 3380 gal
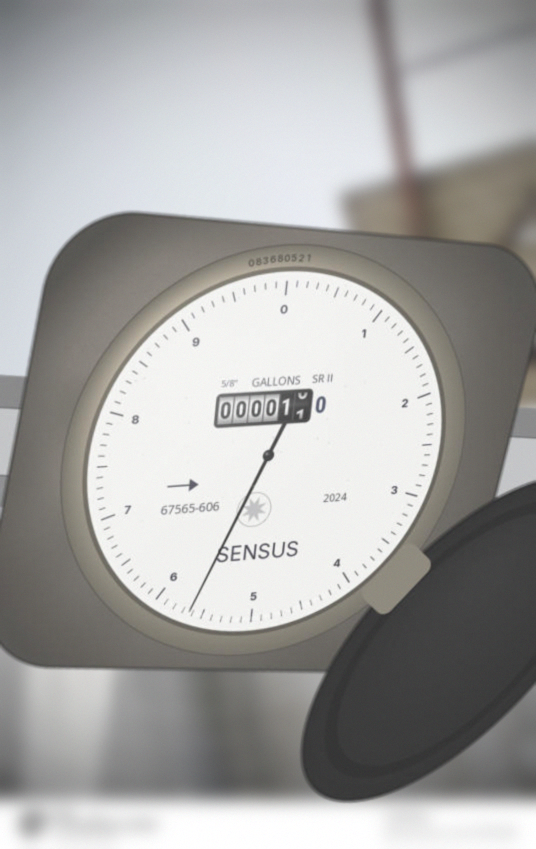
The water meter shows 105.6 gal
